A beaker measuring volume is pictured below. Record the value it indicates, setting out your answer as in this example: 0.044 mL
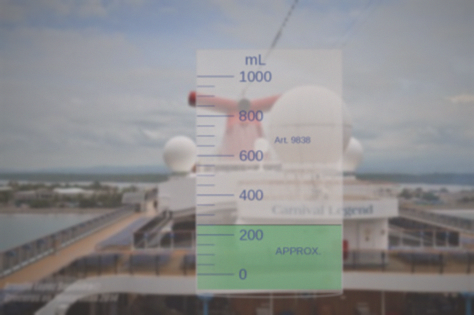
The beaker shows 250 mL
